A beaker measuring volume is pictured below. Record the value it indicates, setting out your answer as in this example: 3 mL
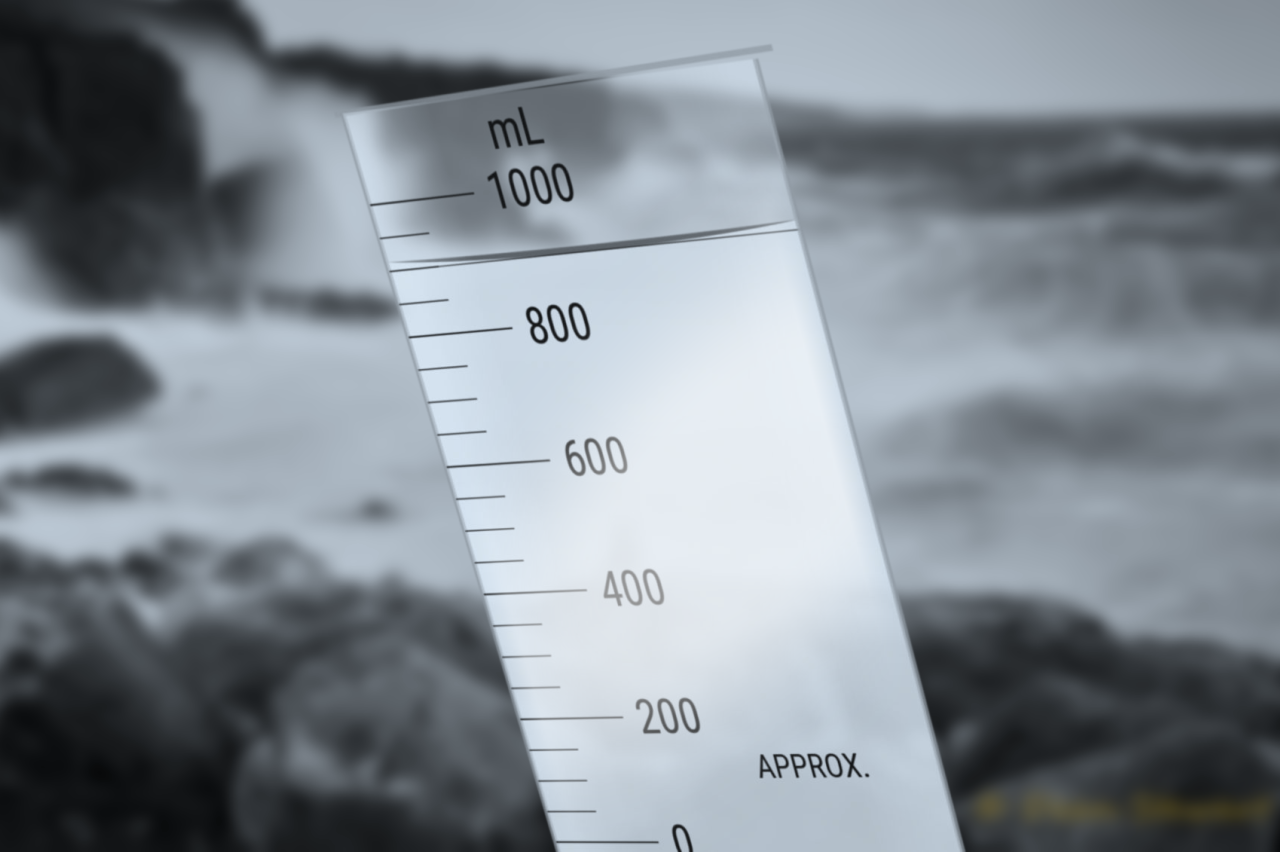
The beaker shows 900 mL
